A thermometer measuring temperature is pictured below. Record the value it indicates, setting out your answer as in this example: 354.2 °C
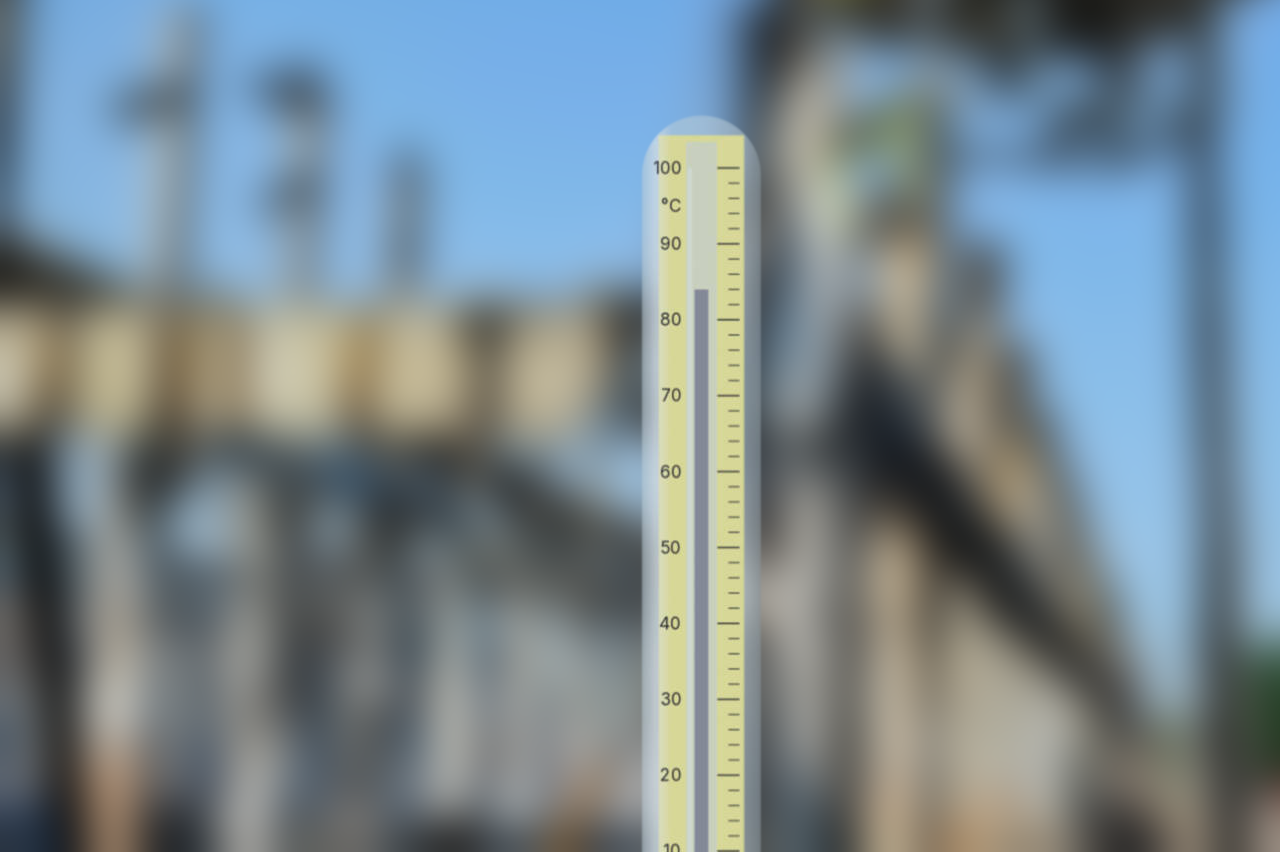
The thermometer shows 84 °C
